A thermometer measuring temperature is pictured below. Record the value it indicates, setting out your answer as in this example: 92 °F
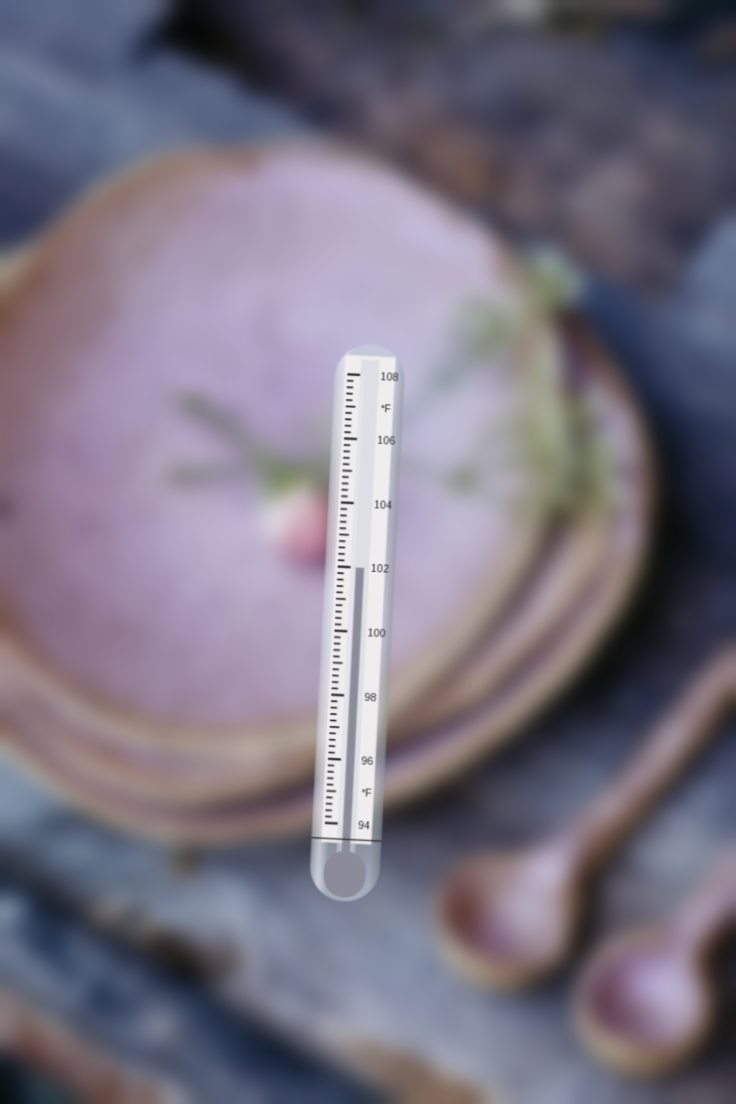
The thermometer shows 102 °F
